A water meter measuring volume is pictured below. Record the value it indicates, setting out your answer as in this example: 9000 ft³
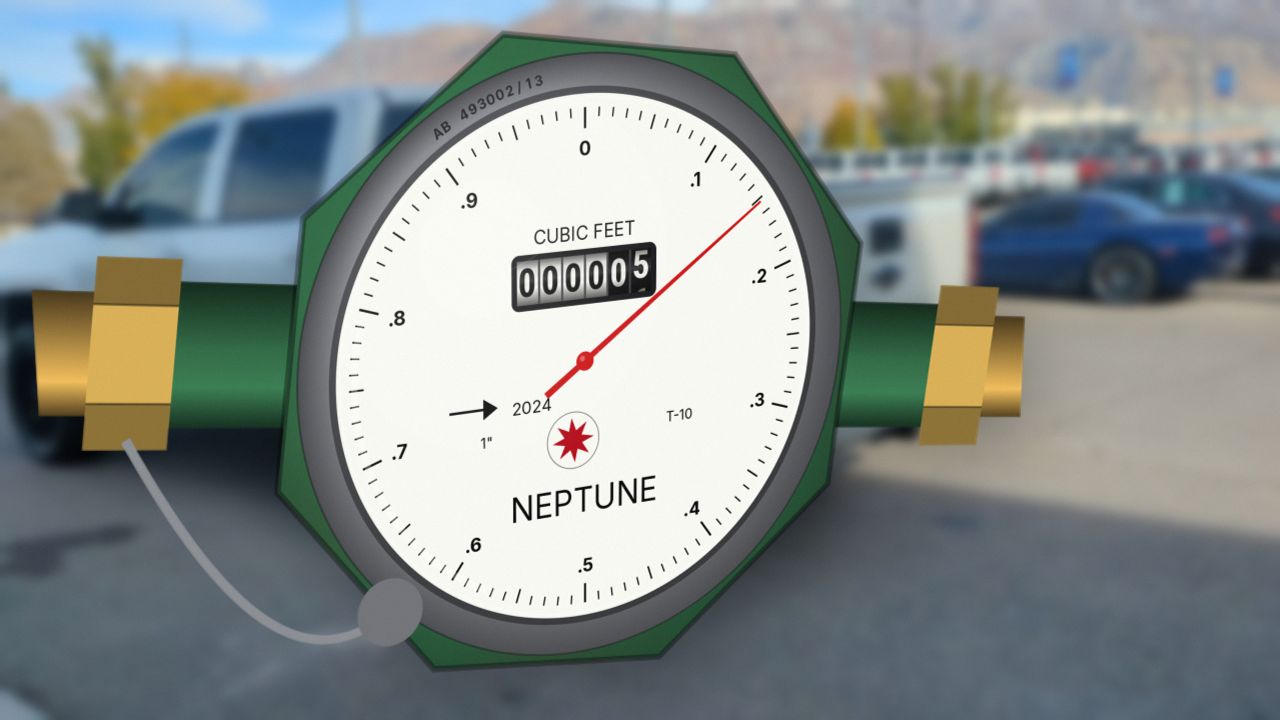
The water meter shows 5.15 ft³
